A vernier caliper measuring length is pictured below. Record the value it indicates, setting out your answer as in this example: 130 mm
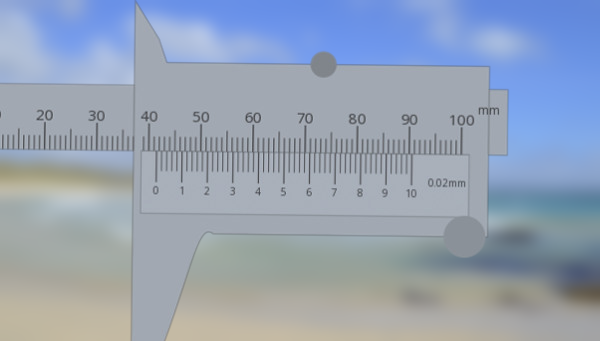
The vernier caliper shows 41.5 mm
